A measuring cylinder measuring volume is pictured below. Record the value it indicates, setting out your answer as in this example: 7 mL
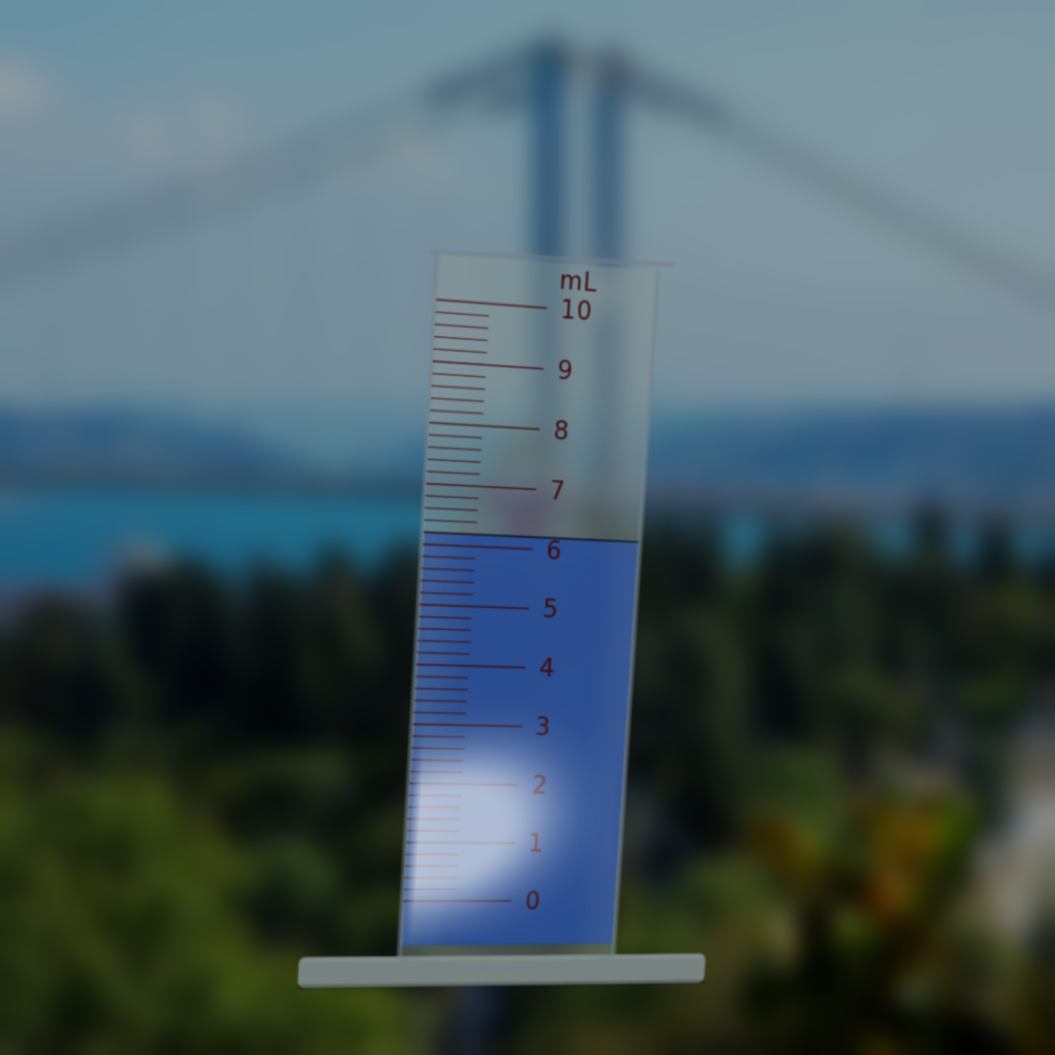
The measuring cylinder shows 6.2 mL
